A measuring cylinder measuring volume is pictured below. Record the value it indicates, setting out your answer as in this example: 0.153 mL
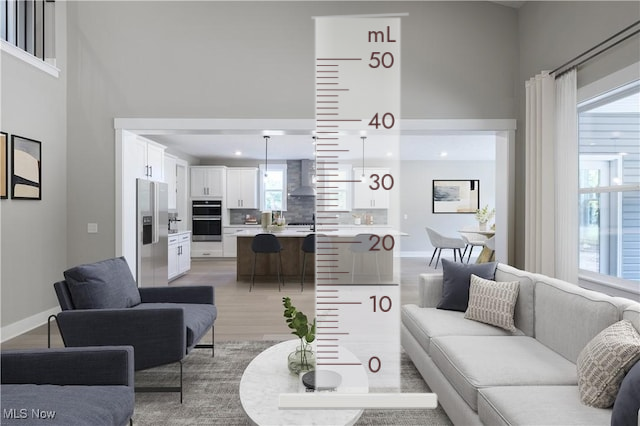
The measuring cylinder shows 13 mL
